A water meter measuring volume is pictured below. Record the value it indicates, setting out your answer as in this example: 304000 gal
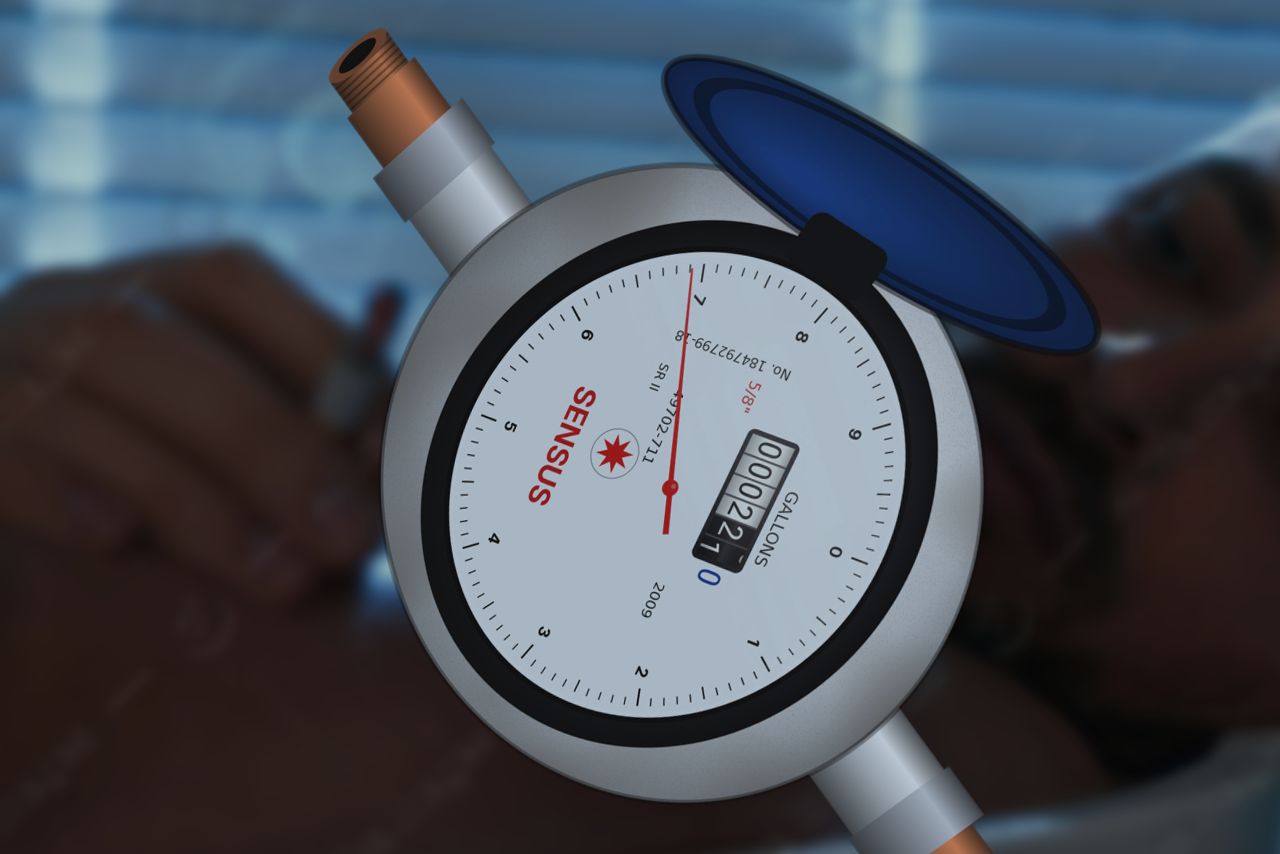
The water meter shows 2206.9 gal
